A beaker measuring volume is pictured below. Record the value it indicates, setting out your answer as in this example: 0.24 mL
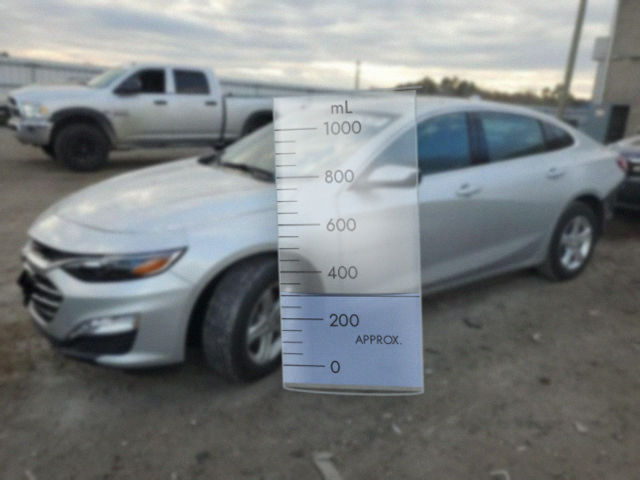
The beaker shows 300 mL
